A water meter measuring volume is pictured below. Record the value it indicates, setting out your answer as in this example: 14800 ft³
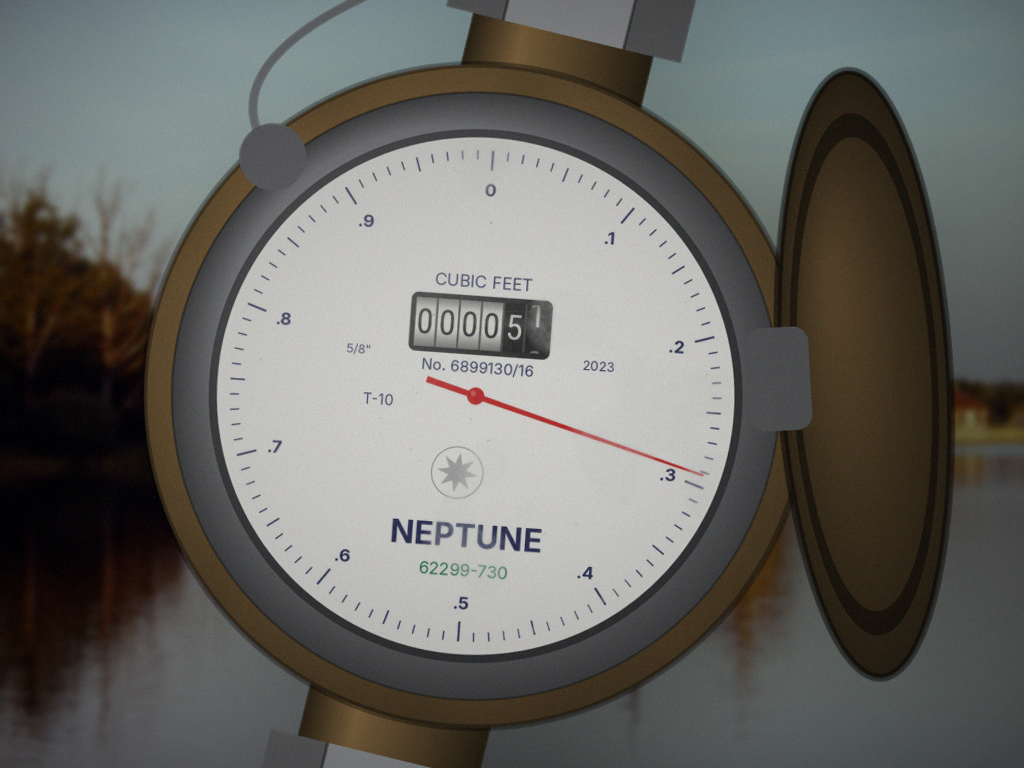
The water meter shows 51.29 ft³
